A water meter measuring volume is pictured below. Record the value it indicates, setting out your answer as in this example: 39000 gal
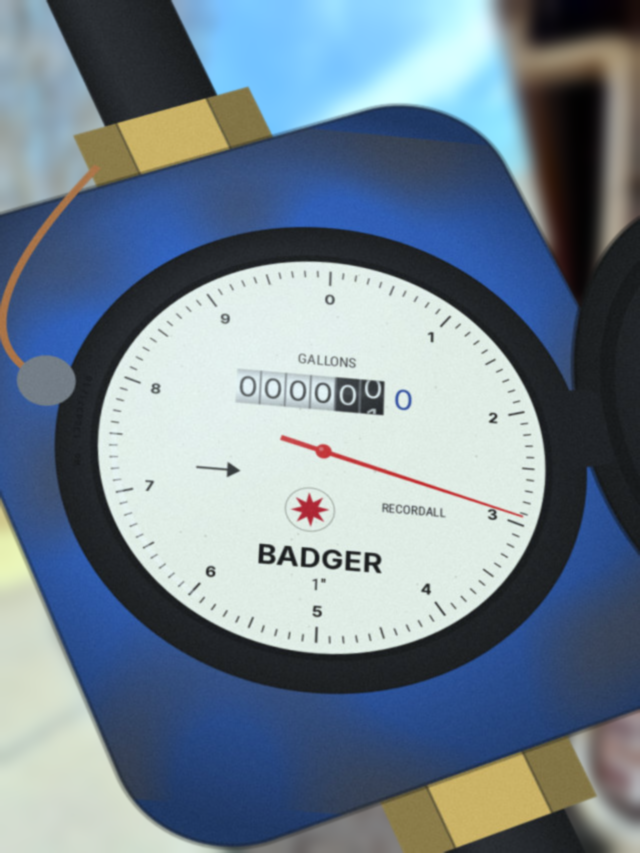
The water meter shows 2.9 gal
